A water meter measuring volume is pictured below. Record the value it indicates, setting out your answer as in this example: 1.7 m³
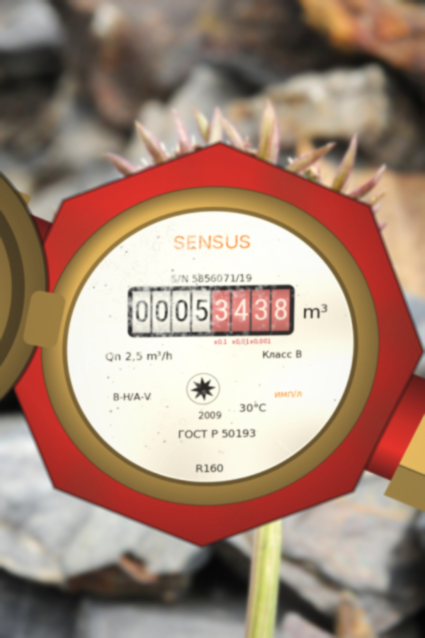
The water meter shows 5.3438 m³
